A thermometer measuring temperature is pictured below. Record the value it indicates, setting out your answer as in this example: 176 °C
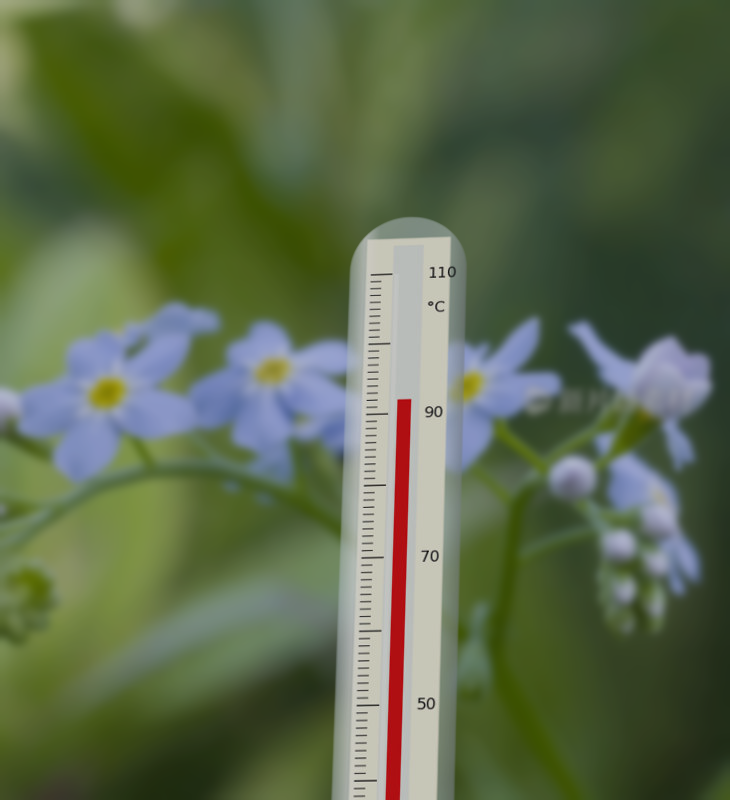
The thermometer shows 92 °C
